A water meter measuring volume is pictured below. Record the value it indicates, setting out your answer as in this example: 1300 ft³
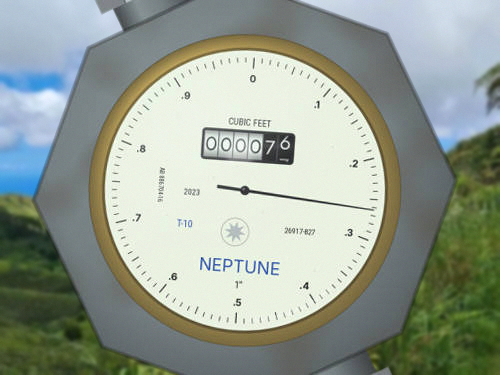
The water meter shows 76.26 ft³
